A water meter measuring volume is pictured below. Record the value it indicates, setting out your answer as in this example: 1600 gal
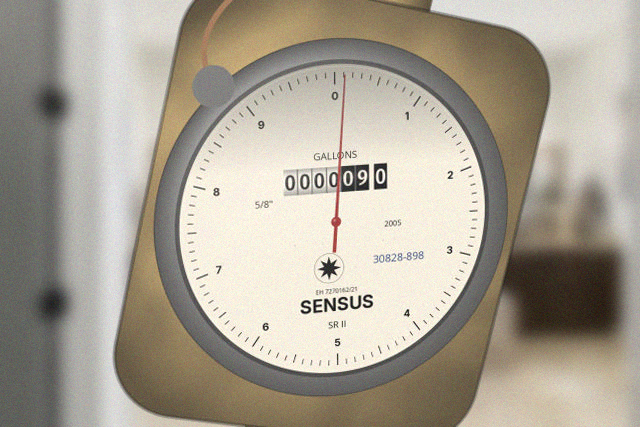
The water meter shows 90.1 gal
